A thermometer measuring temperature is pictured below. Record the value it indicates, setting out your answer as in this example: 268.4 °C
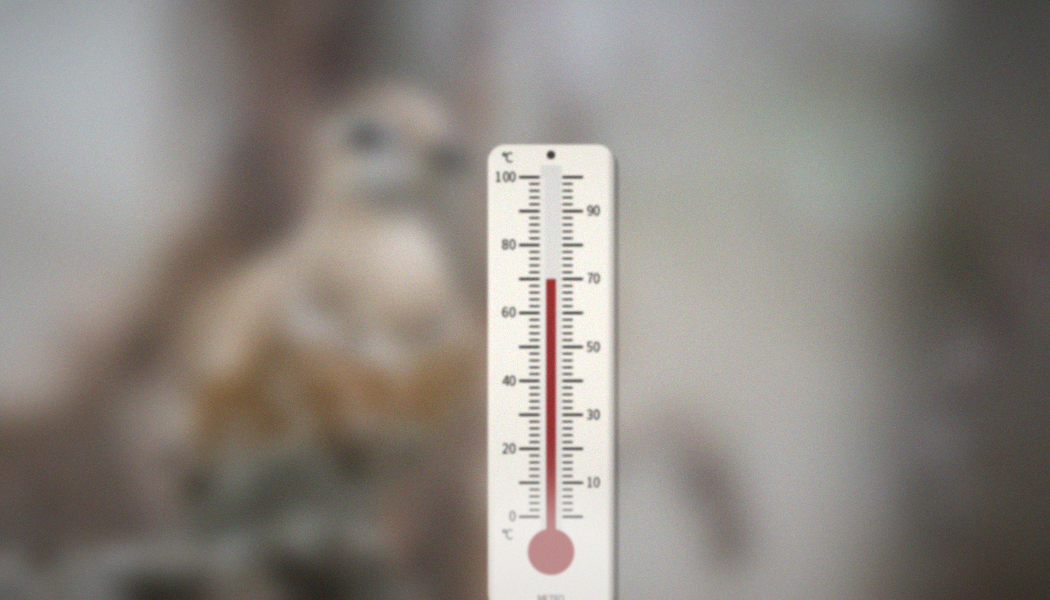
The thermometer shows 70 °C
